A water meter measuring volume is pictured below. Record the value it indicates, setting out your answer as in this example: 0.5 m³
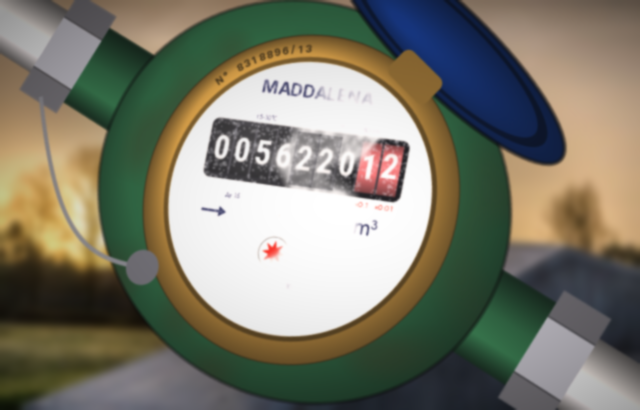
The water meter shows 56220.12 m³
